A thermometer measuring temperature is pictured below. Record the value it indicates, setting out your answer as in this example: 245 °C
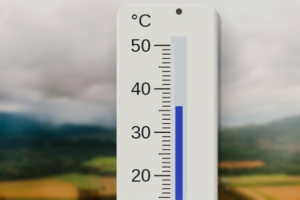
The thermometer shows 36 °C
